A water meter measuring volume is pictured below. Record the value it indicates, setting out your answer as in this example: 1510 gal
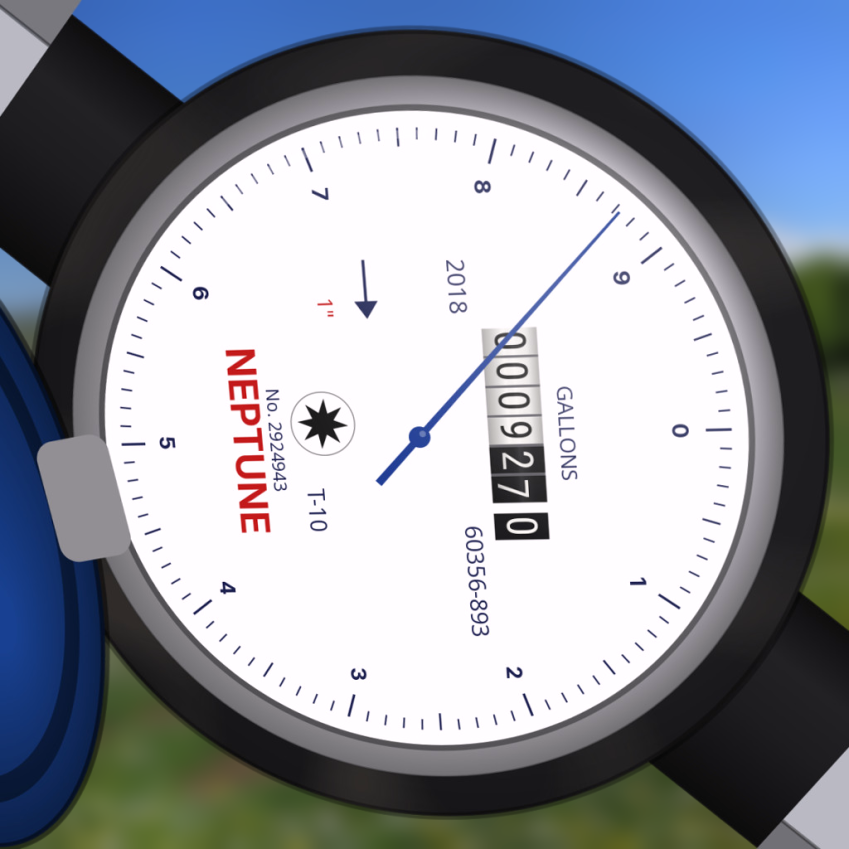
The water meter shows 9268.7 gal
